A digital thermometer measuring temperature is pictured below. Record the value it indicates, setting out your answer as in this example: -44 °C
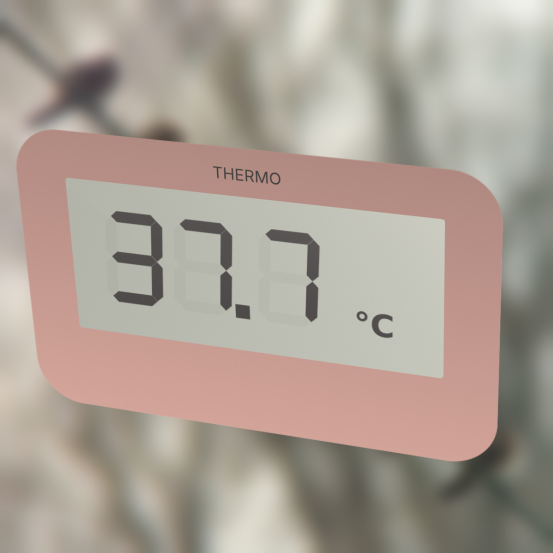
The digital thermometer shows 37.7 °C
